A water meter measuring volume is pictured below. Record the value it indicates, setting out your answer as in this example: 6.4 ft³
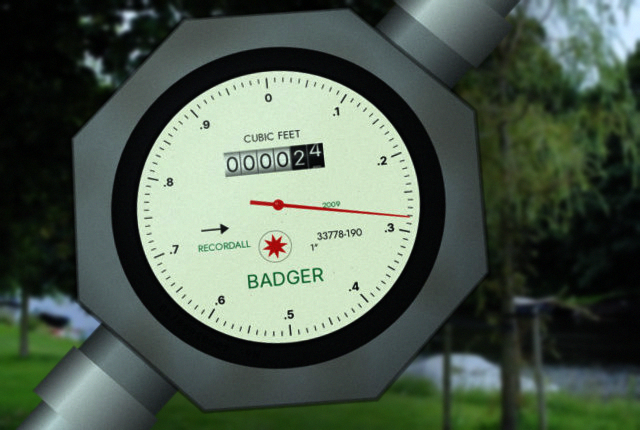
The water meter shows 24.28 ft³
